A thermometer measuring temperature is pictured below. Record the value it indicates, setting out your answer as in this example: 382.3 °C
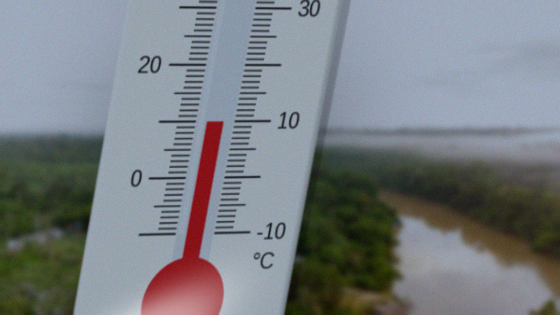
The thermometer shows 10 °C
